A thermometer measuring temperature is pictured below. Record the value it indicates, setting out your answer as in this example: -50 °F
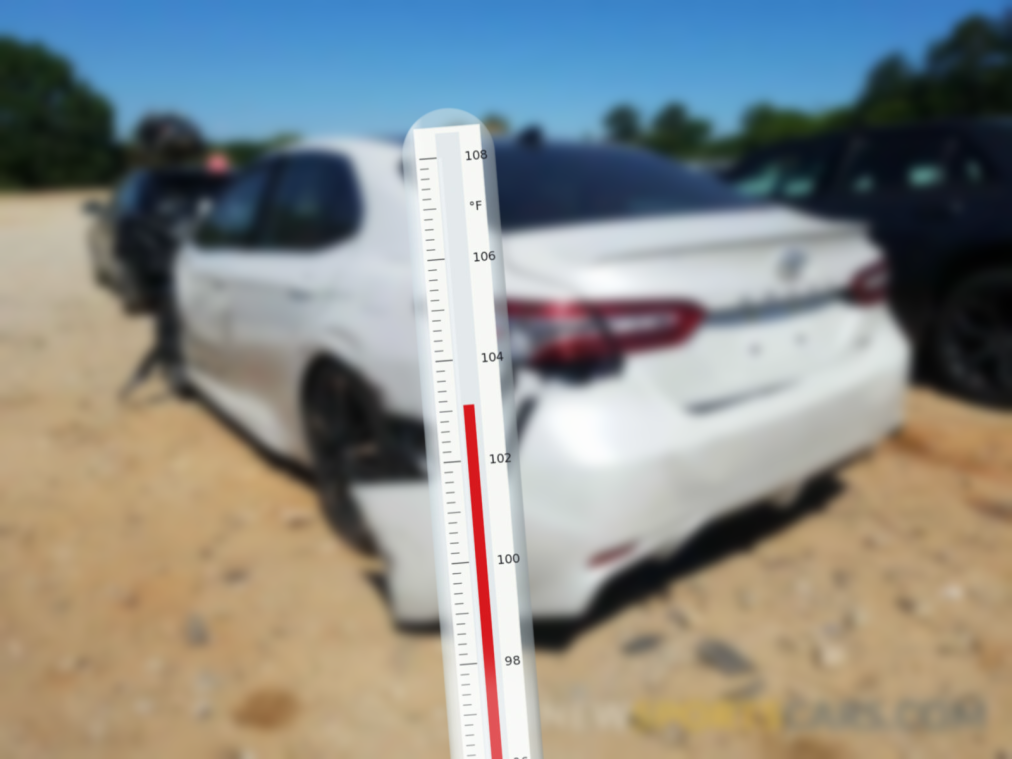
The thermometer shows 103.1 °F
